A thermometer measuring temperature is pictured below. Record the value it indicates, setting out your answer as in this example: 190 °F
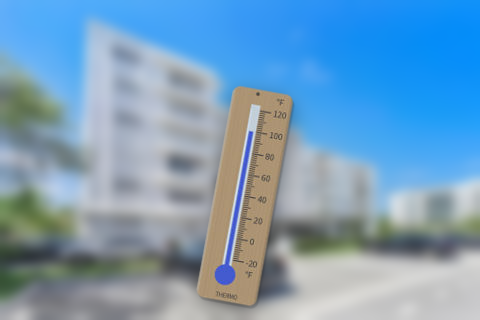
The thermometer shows 100 °F
